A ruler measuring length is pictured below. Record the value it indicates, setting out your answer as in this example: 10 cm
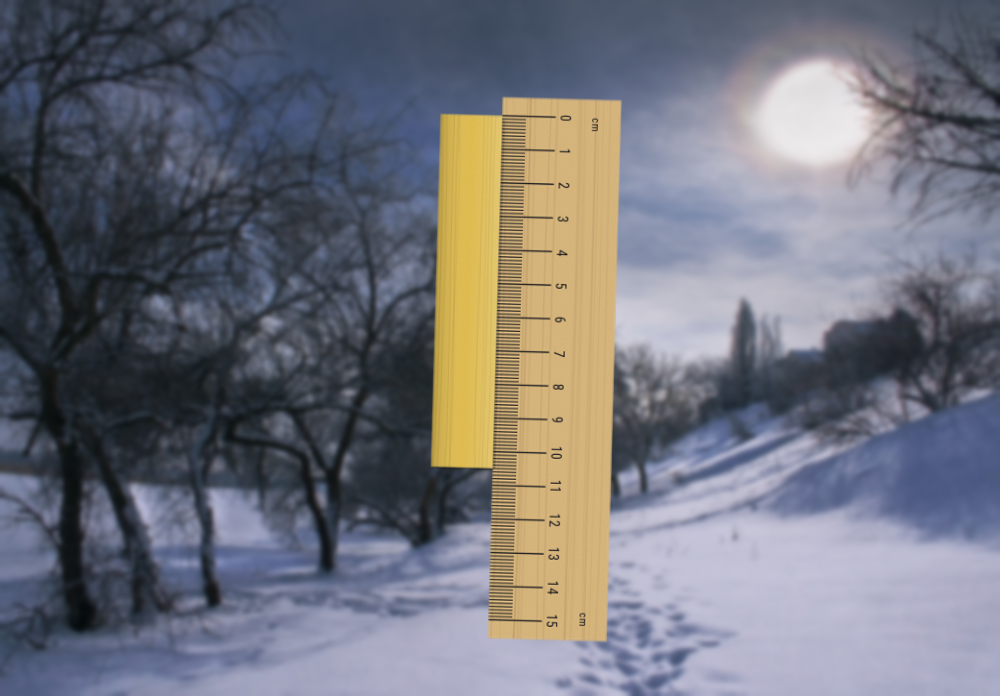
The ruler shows 10.5 cm
